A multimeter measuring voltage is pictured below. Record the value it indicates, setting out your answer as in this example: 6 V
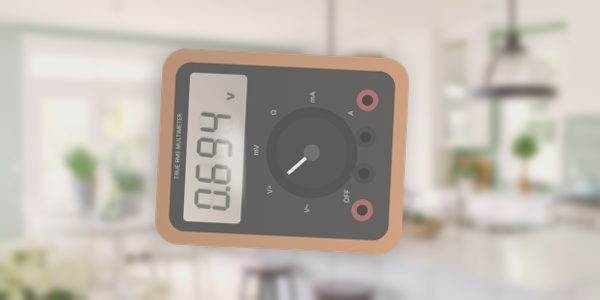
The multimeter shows 0.694 V
